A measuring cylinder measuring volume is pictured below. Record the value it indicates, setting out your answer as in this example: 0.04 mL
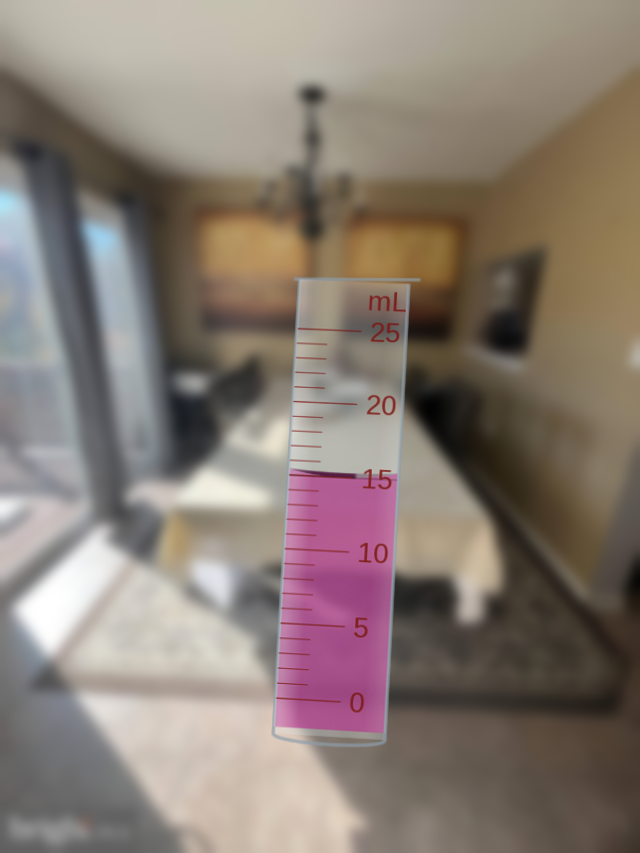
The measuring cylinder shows 15 mL
